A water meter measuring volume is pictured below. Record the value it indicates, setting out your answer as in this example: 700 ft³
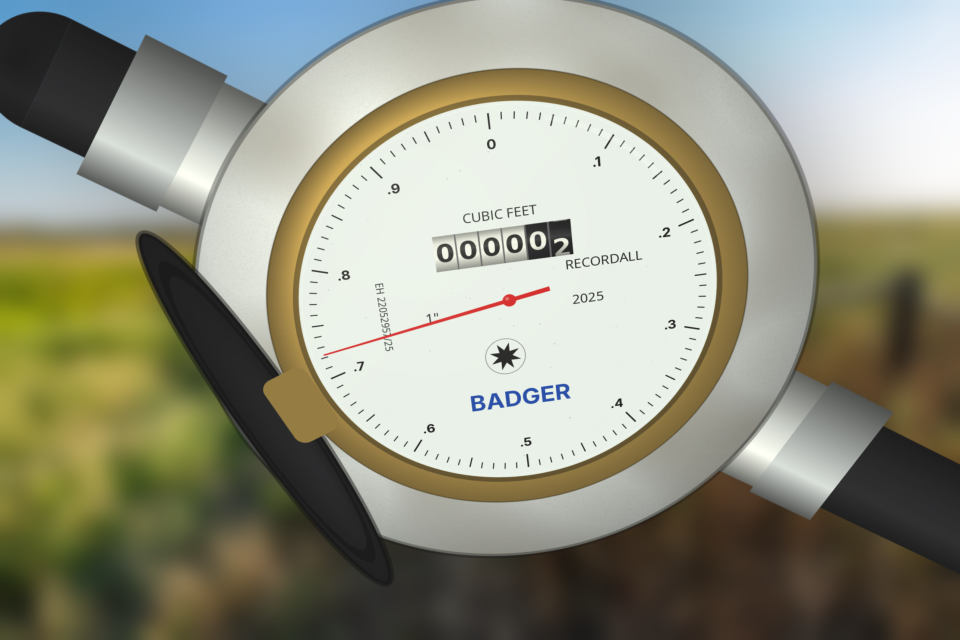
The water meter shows 1.72 ft³
